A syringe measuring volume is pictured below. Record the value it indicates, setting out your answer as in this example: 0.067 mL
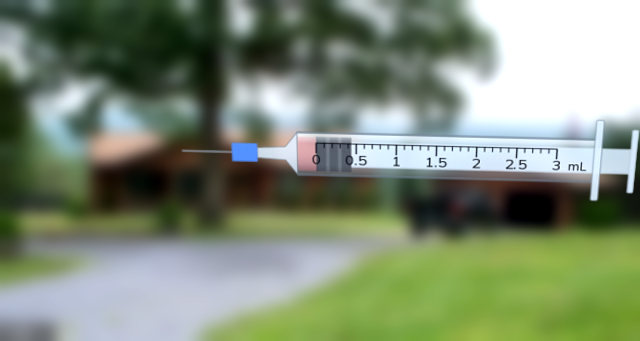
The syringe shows 0 mL
